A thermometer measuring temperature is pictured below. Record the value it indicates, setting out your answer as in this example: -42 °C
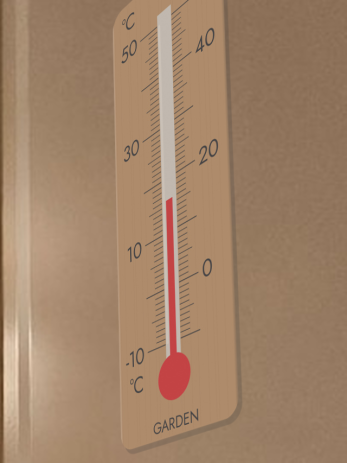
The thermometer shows 16 °C
